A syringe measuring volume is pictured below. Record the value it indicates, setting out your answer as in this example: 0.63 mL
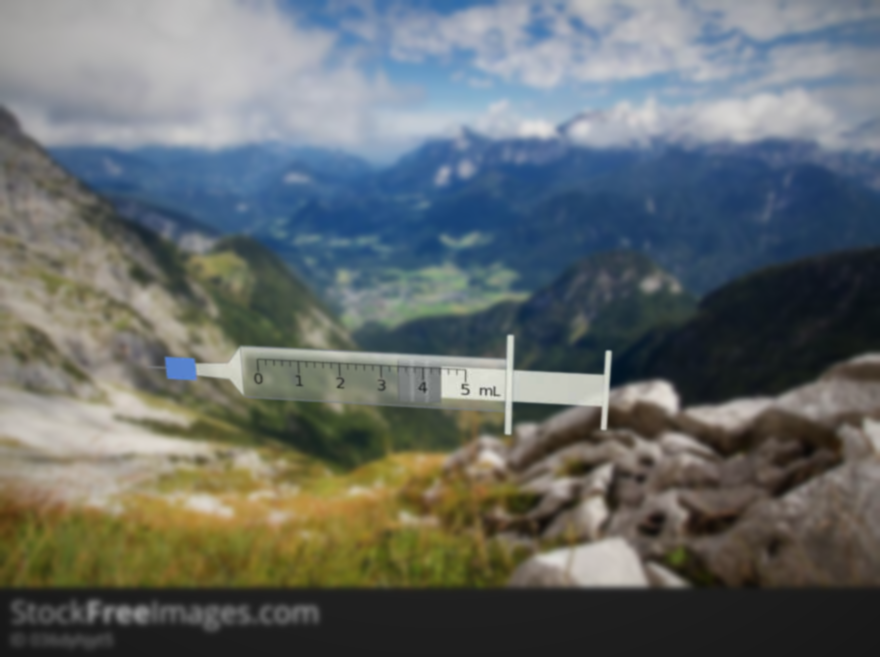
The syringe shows 3.4 mL
